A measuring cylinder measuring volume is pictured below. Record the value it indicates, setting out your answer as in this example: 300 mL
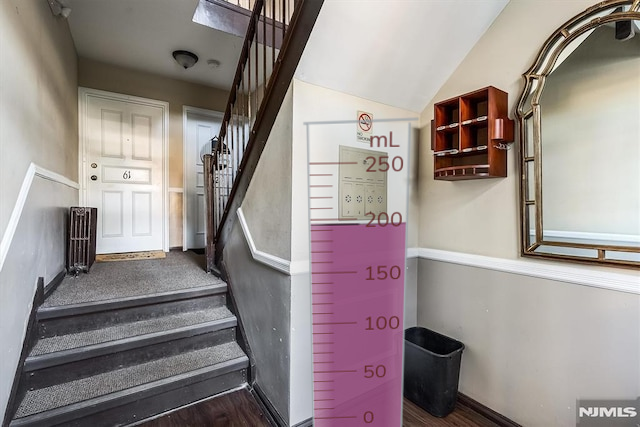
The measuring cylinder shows 195 mL
